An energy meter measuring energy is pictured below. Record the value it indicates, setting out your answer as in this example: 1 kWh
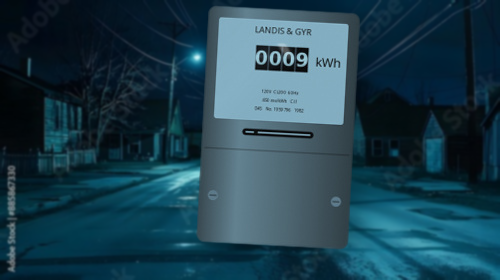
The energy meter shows 9 kWh
